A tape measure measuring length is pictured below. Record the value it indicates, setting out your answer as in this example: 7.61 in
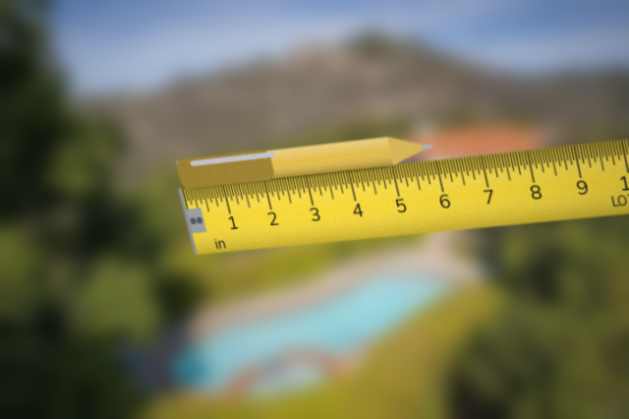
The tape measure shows 6 in
